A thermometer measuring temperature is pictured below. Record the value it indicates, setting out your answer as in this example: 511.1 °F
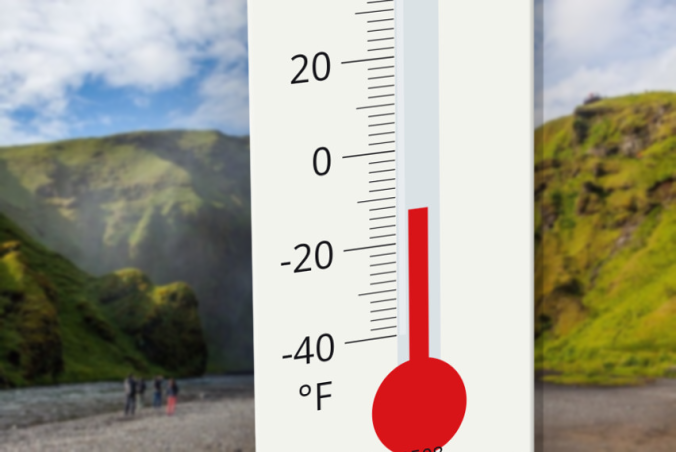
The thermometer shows -13 °F
